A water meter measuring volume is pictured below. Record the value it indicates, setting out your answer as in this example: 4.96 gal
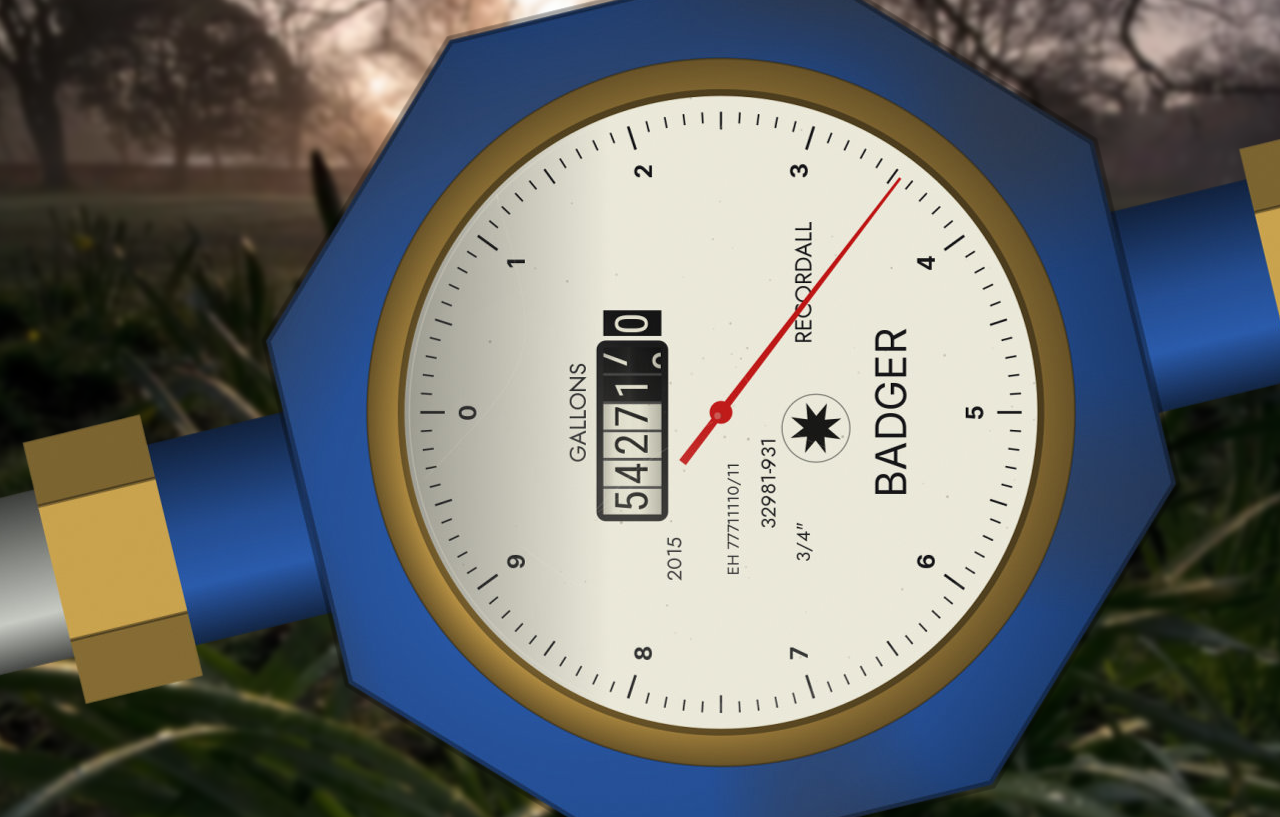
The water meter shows 5427173.5 gal
